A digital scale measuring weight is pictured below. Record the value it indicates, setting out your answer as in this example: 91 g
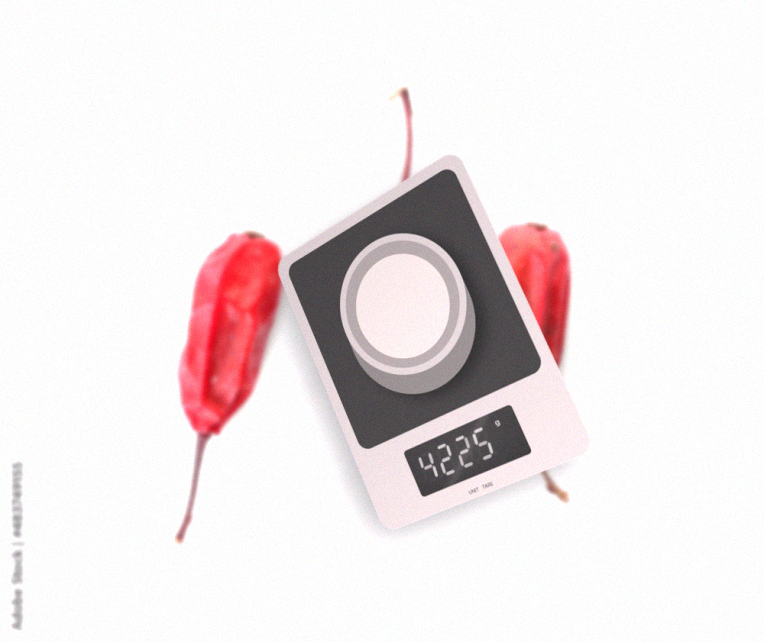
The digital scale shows 4225 g
